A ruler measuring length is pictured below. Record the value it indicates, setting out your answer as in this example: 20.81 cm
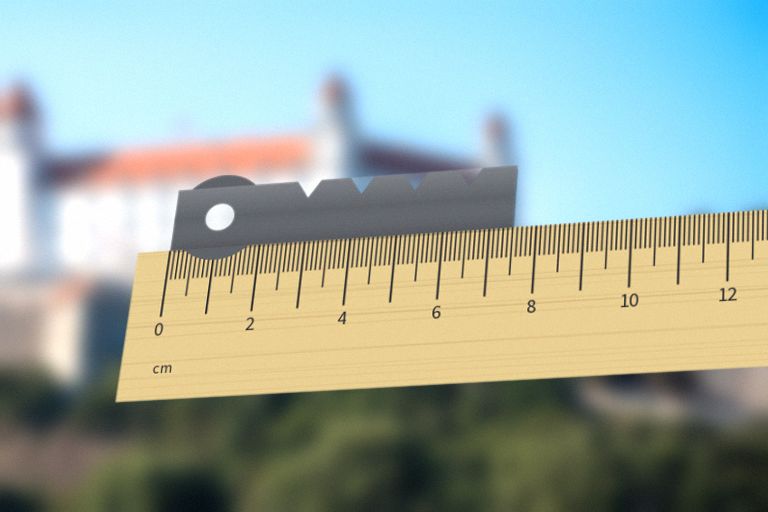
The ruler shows 7.5 cm
